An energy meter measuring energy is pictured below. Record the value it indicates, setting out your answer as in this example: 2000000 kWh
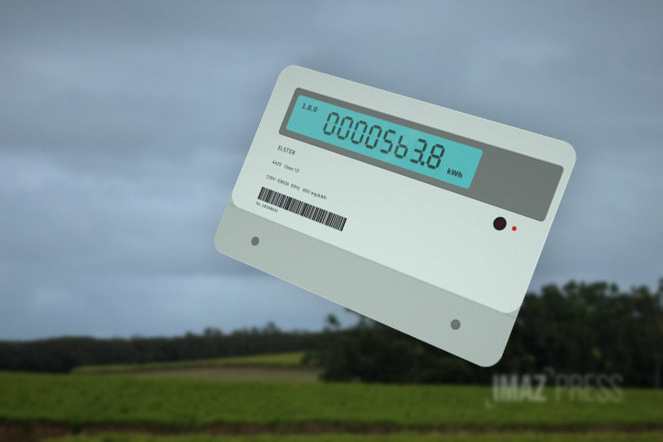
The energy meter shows 563.8 kWh
